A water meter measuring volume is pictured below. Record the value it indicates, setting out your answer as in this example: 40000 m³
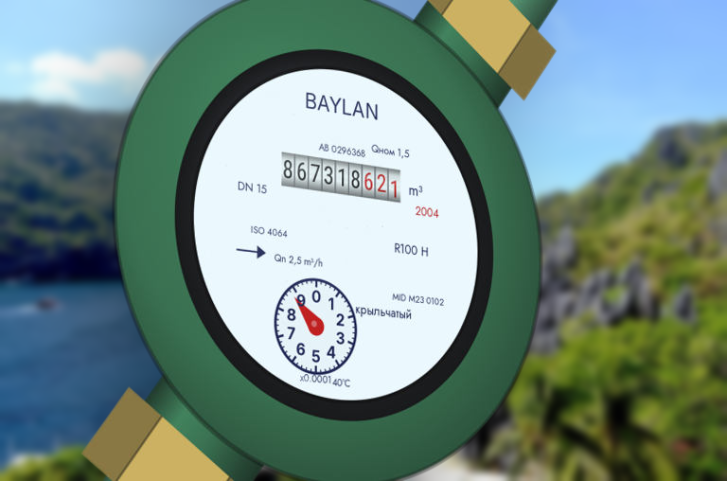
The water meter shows 867318.6208 m³
